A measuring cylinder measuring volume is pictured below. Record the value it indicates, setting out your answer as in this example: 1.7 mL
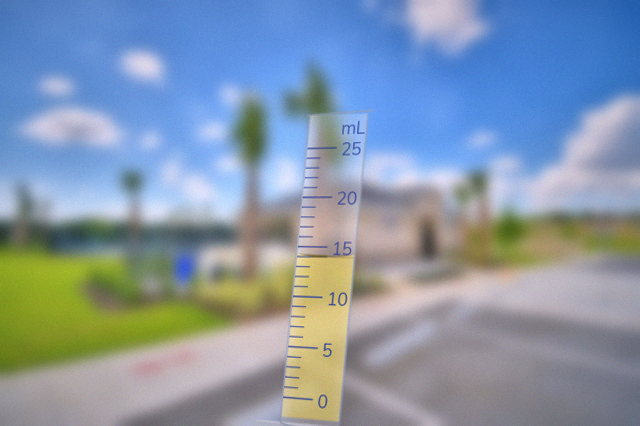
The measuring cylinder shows 14 mL
